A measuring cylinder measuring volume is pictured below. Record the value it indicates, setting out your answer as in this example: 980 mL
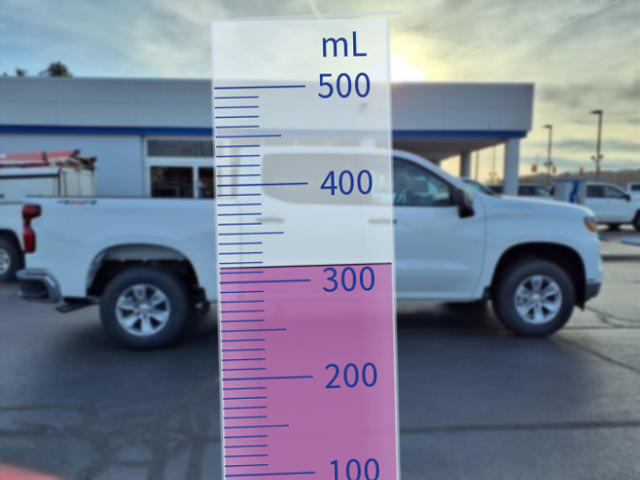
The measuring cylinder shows 315 mL
